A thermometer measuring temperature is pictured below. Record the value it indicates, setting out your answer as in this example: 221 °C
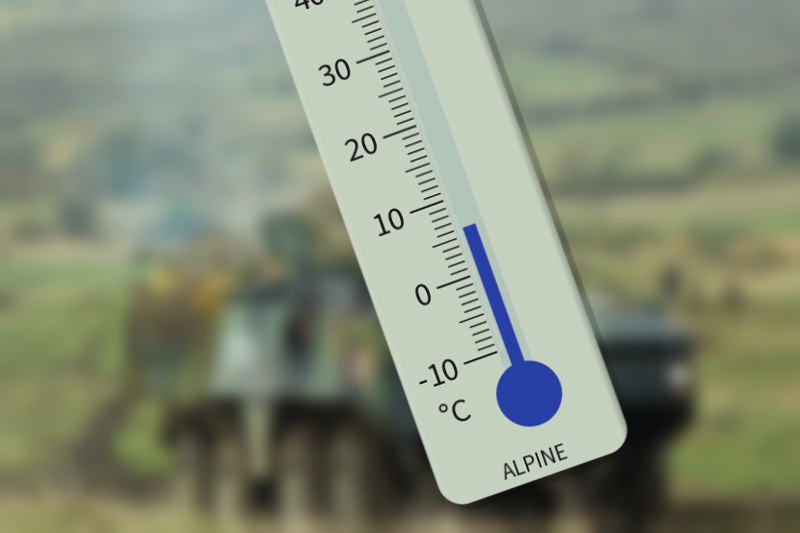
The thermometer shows 6 °C
